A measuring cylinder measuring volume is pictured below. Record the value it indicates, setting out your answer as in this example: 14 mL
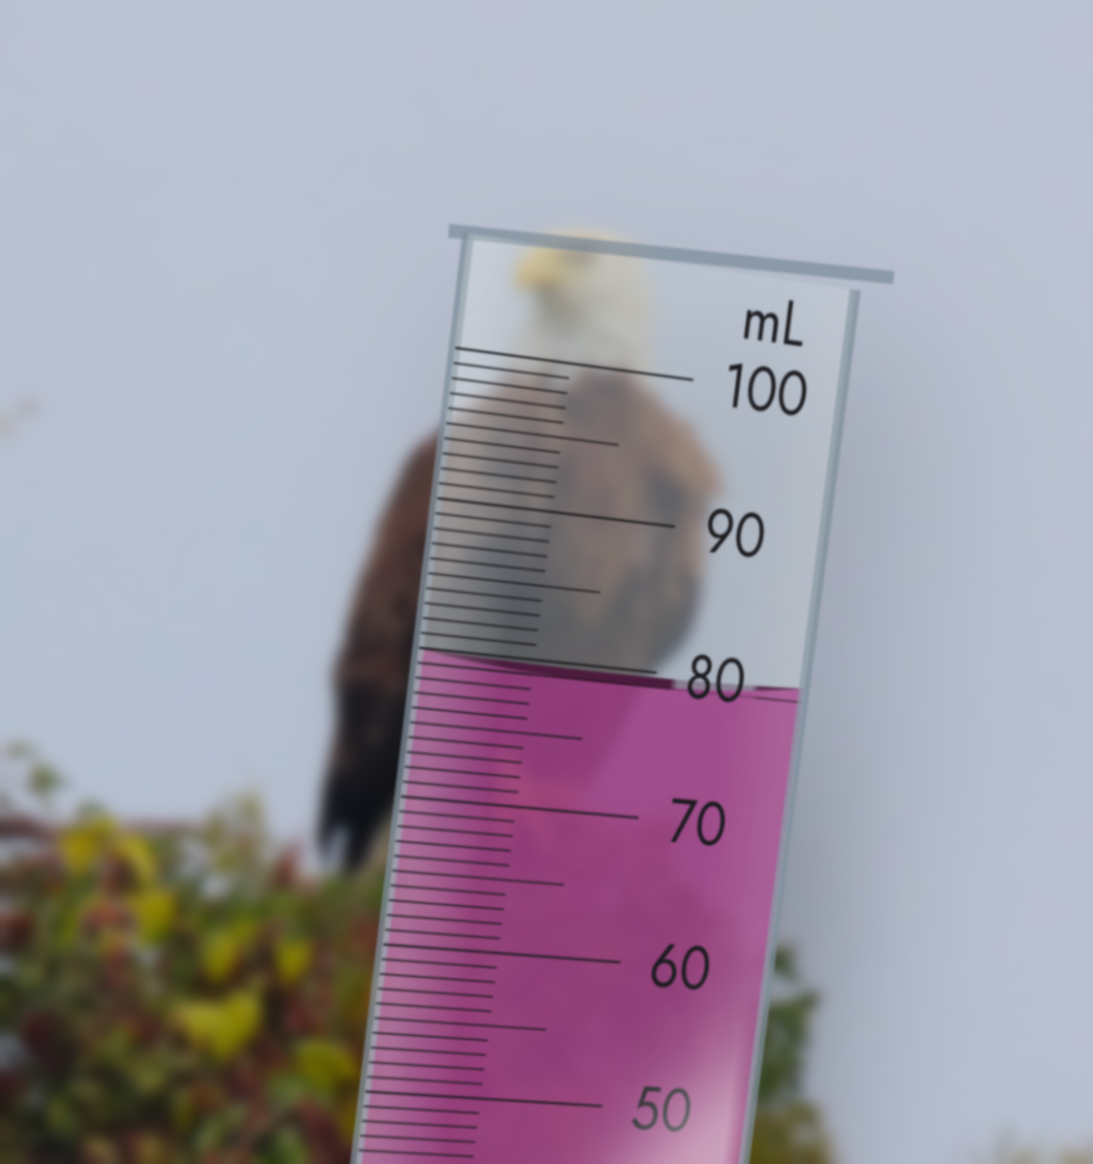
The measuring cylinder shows 79 mL
